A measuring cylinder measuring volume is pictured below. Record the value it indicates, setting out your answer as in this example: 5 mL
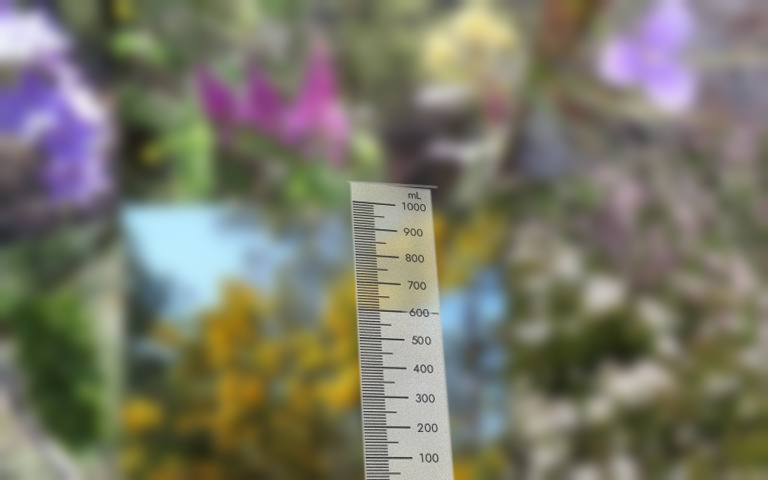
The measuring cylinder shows 600 mL
